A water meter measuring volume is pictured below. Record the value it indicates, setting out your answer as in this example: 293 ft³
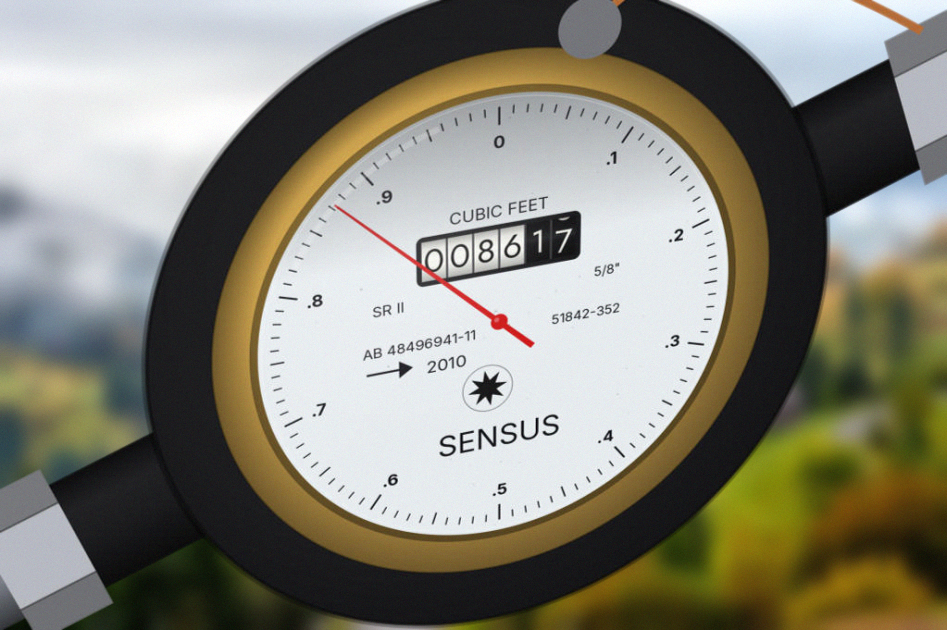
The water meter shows 8616.87 ft³
